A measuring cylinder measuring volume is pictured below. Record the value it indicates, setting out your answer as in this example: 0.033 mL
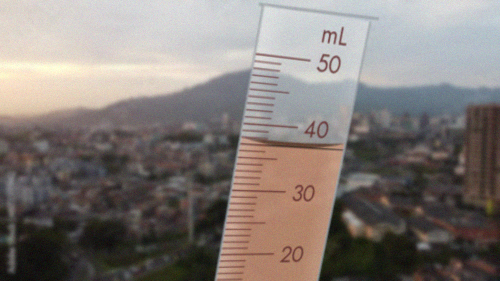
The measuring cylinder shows 37 mL
